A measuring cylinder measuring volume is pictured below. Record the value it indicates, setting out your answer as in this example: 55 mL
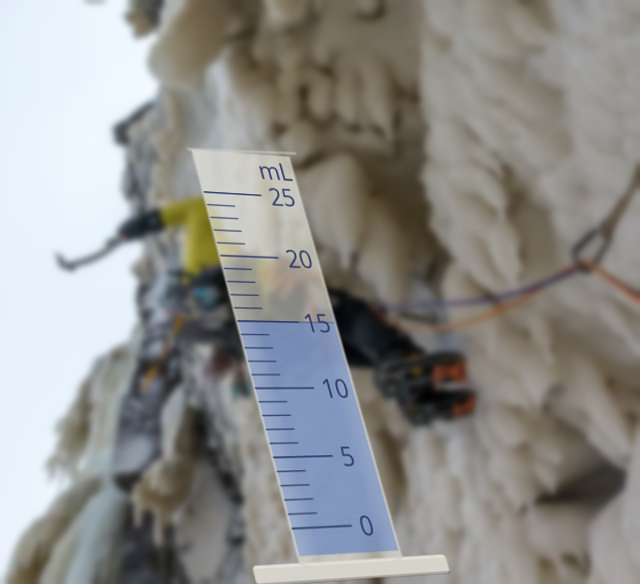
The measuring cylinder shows 15 mL
